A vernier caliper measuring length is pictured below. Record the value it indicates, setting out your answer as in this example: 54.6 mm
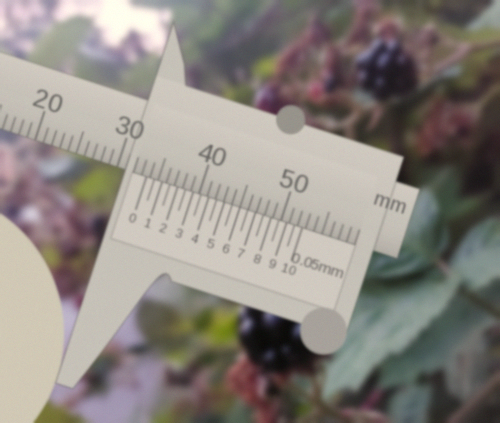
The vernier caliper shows 33.6 mm
